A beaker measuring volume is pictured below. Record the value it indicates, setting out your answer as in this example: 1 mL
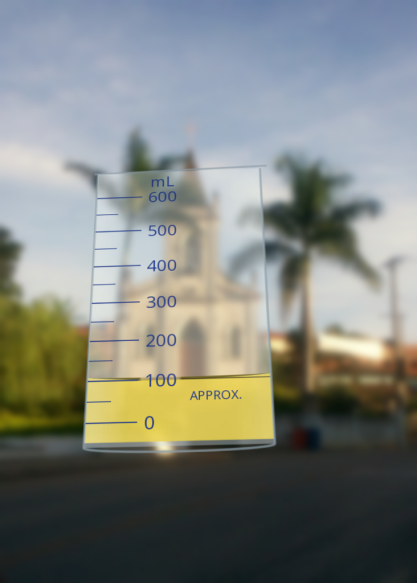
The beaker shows 100 mL
